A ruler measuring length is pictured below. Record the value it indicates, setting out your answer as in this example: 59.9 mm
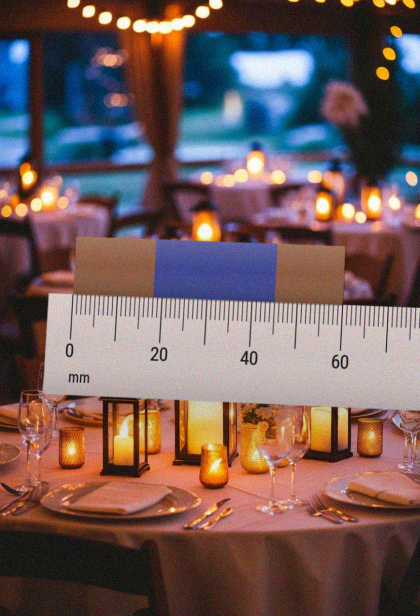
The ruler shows 60 mm
